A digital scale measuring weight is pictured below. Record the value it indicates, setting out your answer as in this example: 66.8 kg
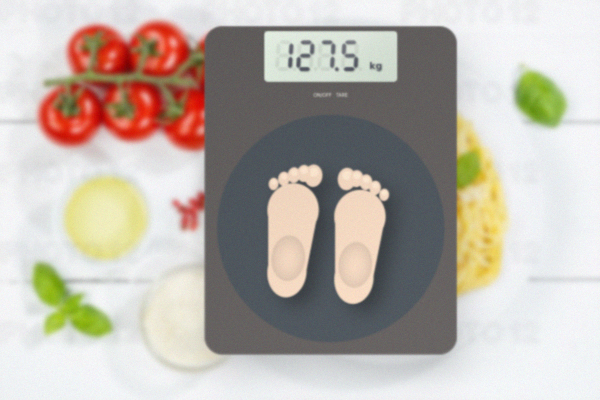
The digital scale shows 127.5 kg
